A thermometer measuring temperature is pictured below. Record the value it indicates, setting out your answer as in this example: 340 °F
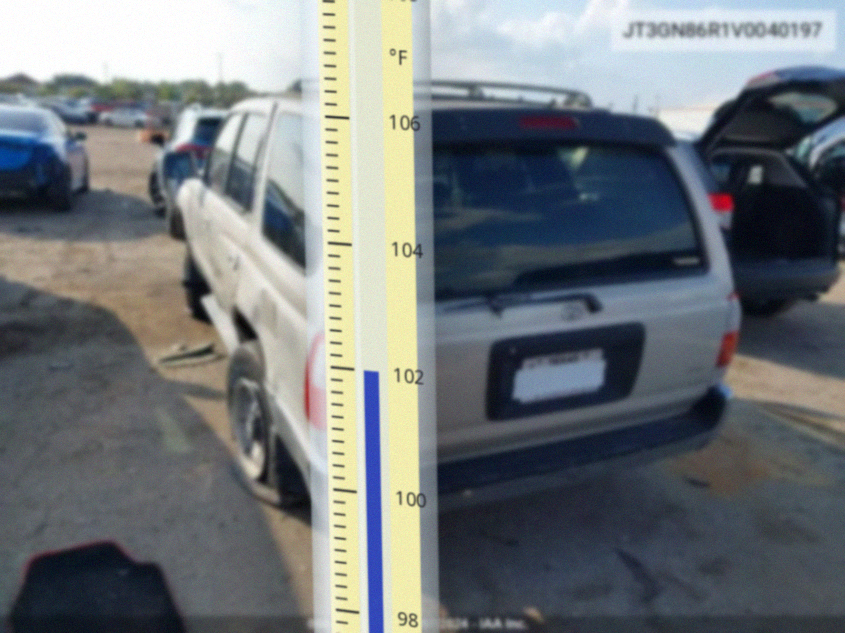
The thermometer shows 102 °F
